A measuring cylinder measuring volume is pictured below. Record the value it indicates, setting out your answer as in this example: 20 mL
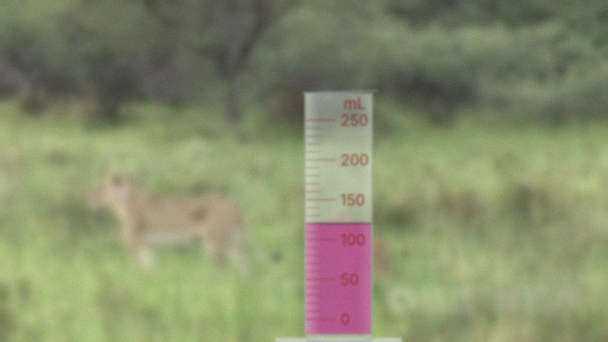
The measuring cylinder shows 120 mL
